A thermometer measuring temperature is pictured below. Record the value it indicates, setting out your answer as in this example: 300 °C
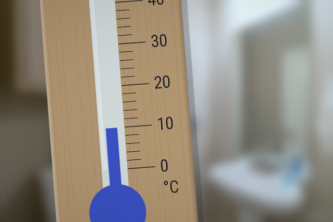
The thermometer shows 10 °C
